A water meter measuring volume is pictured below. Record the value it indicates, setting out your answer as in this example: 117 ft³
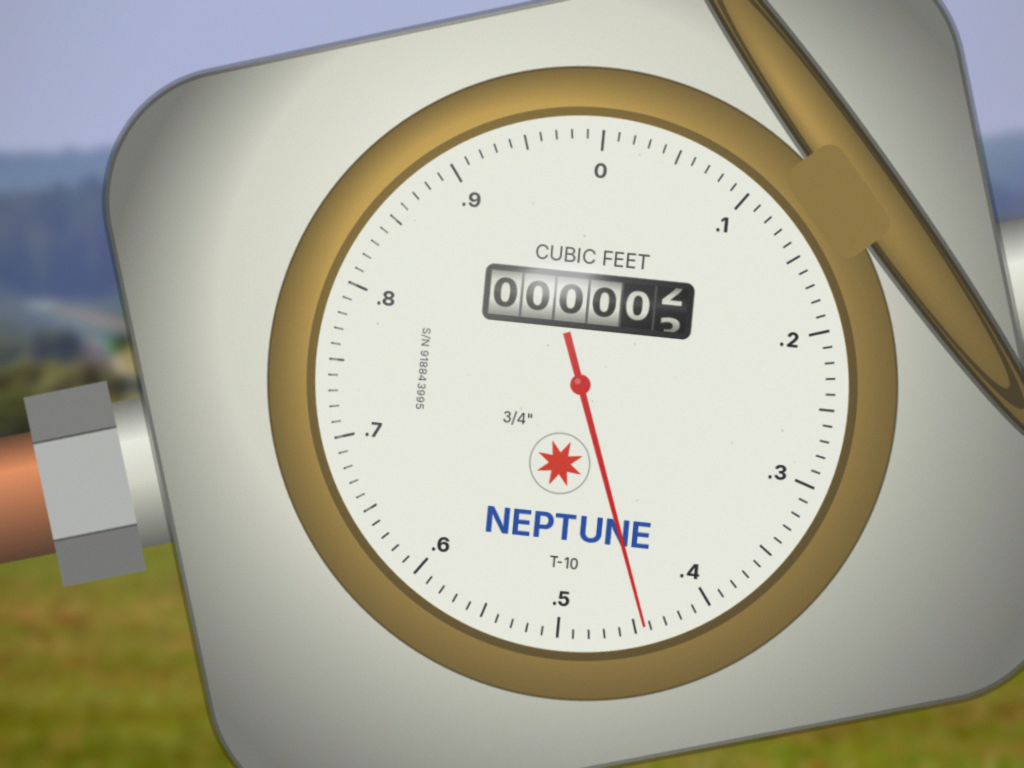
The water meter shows 2.44 ft³
